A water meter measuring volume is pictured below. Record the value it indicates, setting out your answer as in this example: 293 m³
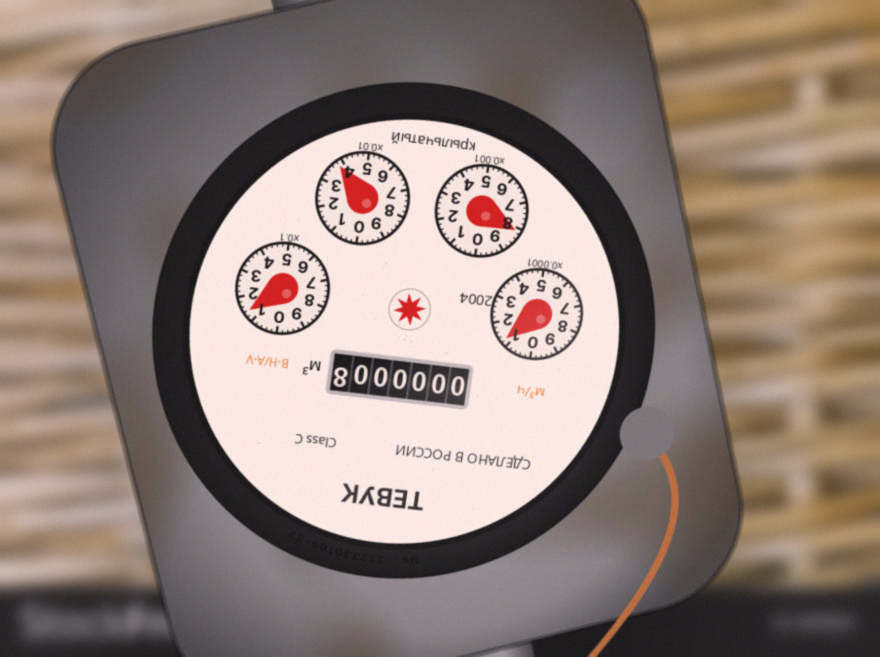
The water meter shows 8.1381 m³
